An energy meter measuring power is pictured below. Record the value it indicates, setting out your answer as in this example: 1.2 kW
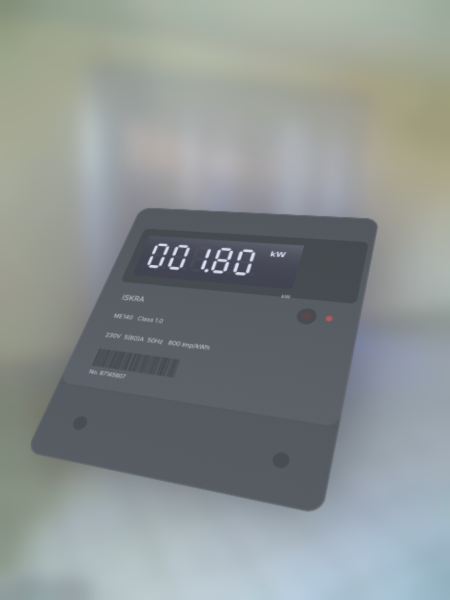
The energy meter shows 1.80 kW
